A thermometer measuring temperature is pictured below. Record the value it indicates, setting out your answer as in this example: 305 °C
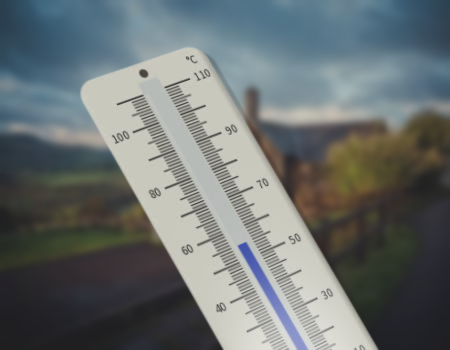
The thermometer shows 55 °C
